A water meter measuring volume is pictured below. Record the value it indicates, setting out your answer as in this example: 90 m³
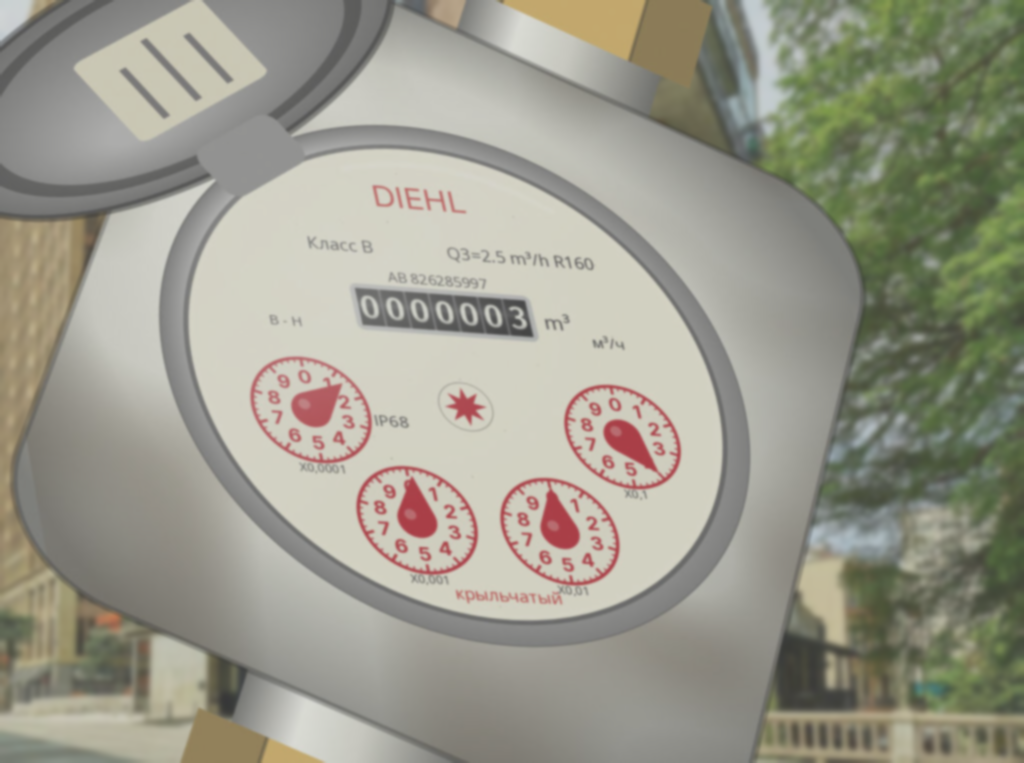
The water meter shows 3.4001 m³
